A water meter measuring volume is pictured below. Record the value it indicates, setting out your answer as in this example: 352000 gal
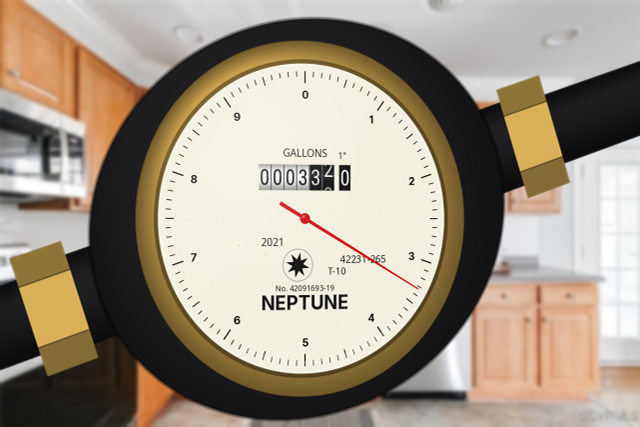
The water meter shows 3323.3 gal
